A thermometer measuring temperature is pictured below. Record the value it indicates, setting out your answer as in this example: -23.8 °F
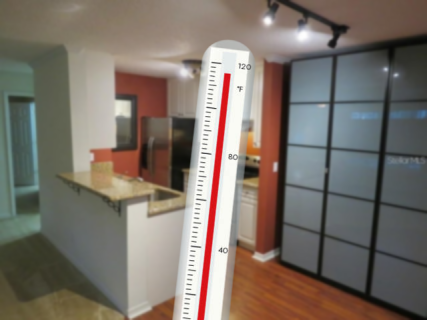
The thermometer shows 116 °F
